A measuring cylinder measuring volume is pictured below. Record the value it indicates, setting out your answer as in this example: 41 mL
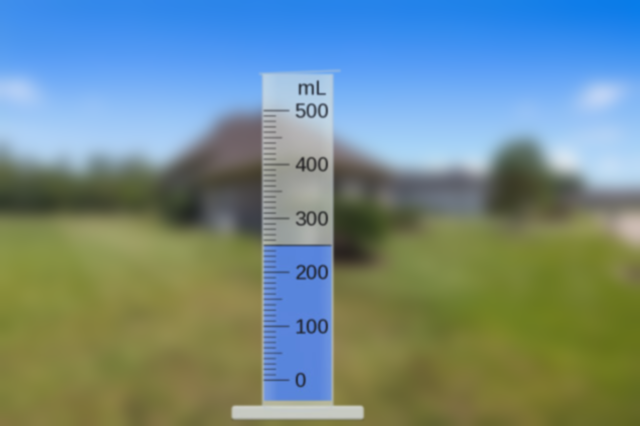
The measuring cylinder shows 250 mL
